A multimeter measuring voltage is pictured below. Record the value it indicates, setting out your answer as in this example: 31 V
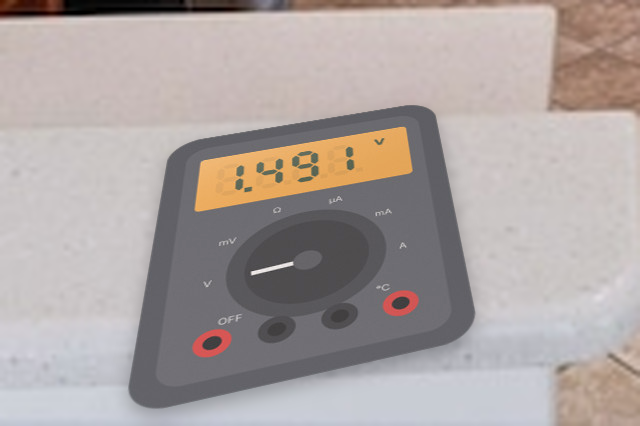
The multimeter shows 1.491 V
